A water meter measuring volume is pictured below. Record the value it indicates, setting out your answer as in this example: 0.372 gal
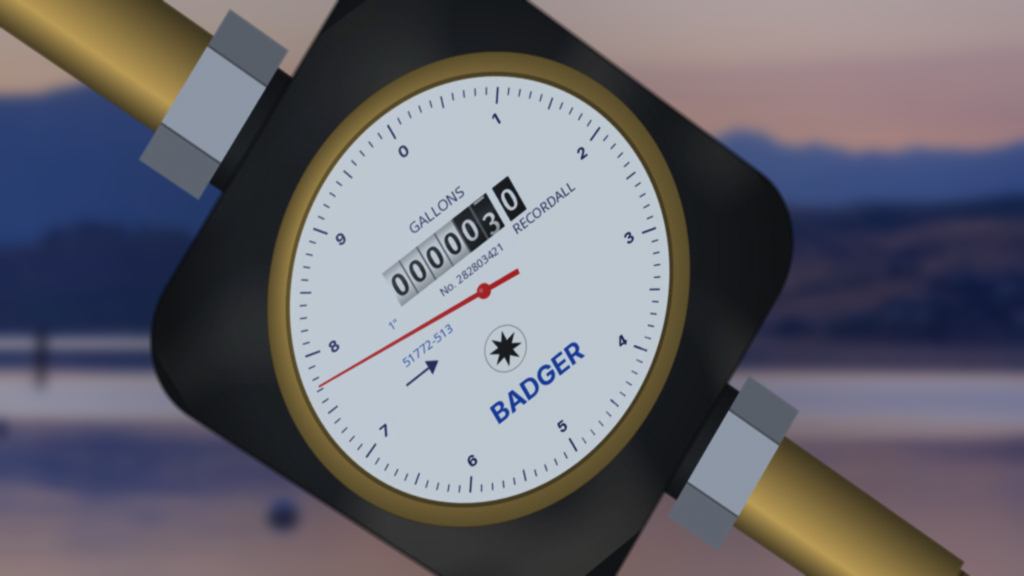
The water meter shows 27.7 gal
